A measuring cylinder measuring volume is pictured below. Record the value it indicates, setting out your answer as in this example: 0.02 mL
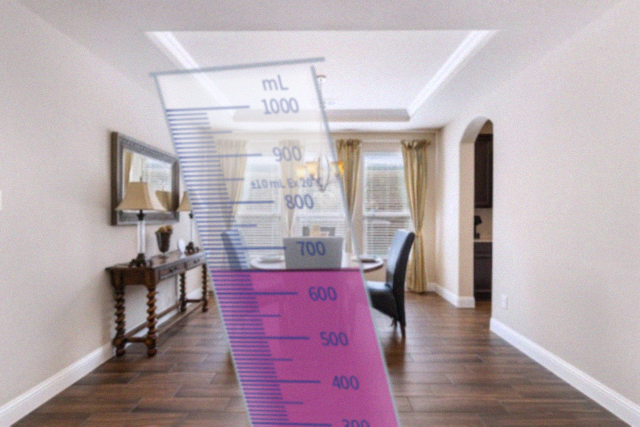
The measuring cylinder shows 650 mL
